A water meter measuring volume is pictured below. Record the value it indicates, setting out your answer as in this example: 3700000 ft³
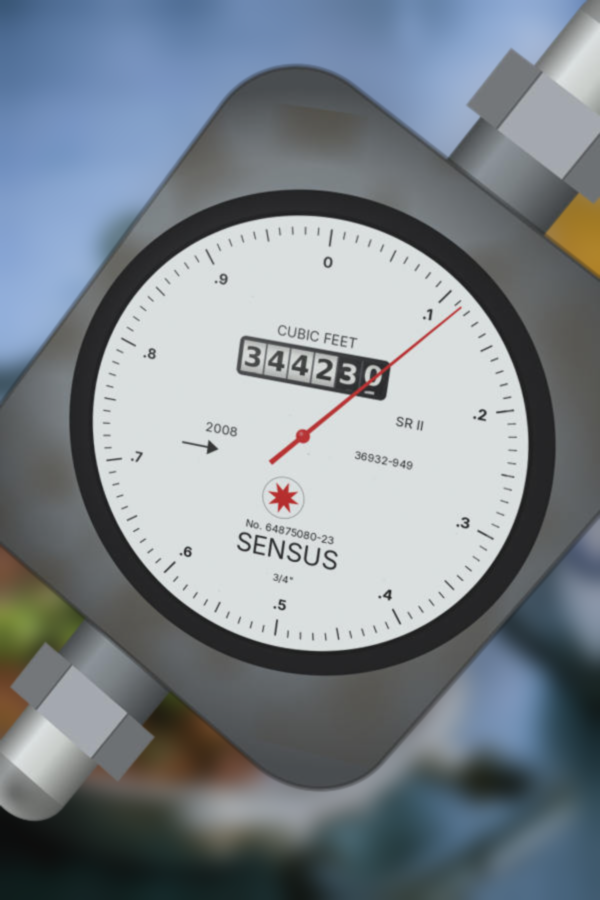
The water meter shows 344230.11 ft³
